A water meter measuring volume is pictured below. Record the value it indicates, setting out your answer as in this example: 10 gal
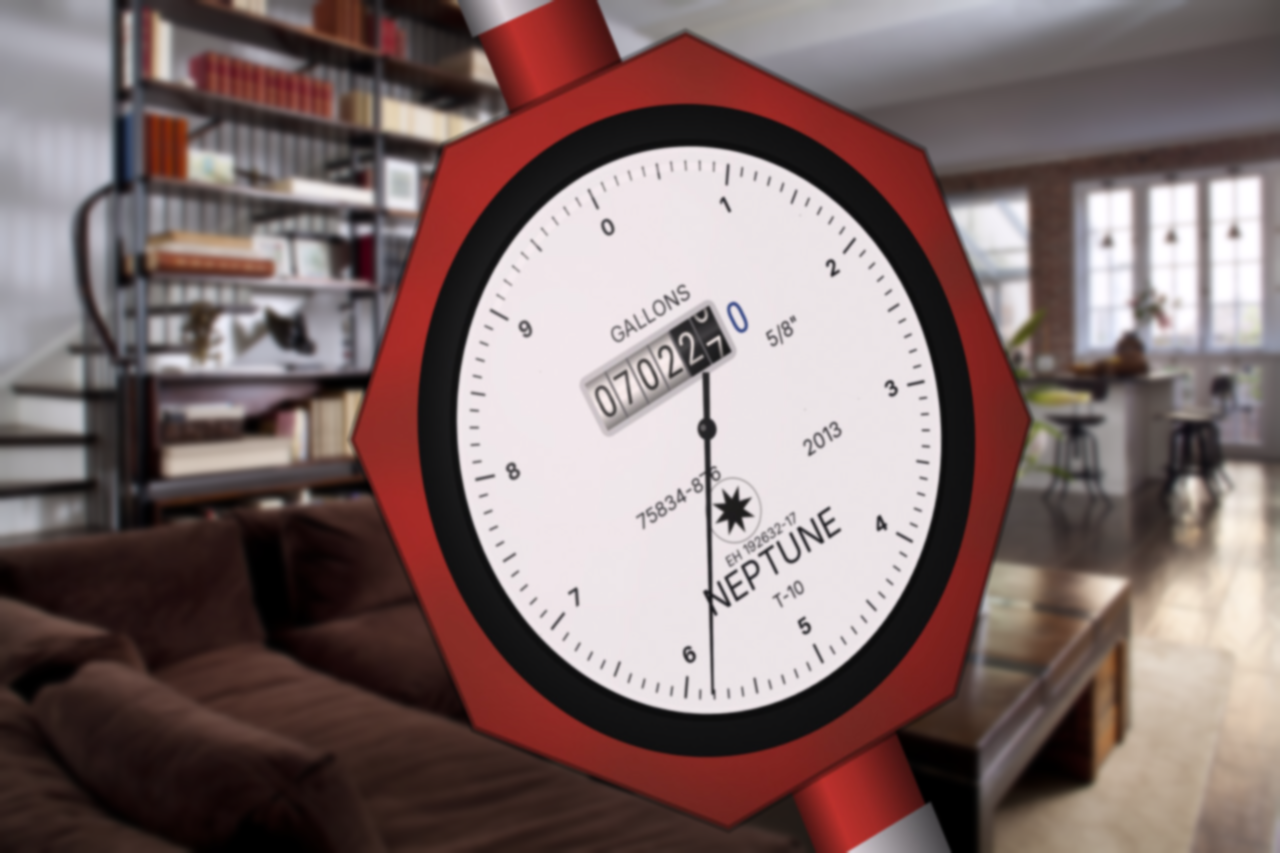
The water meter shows 702265.8 gal
